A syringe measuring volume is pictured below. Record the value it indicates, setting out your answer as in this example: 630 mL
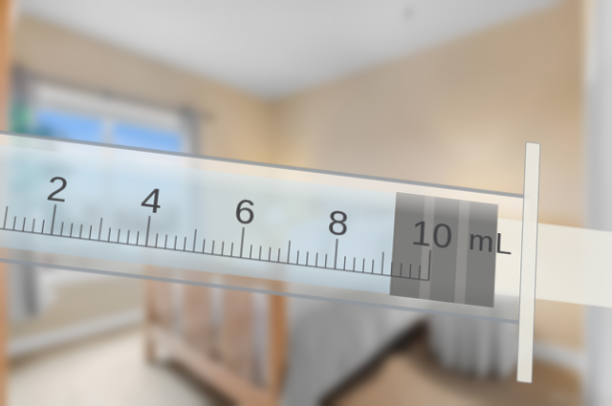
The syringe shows 9.2 mL
